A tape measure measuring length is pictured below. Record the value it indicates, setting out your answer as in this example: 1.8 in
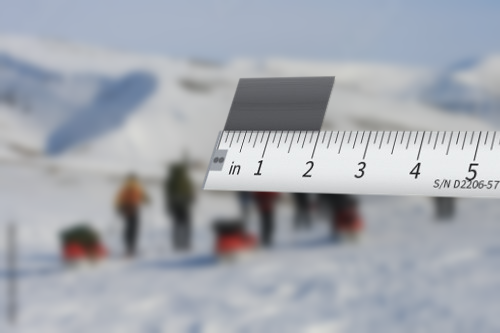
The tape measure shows 2 in
